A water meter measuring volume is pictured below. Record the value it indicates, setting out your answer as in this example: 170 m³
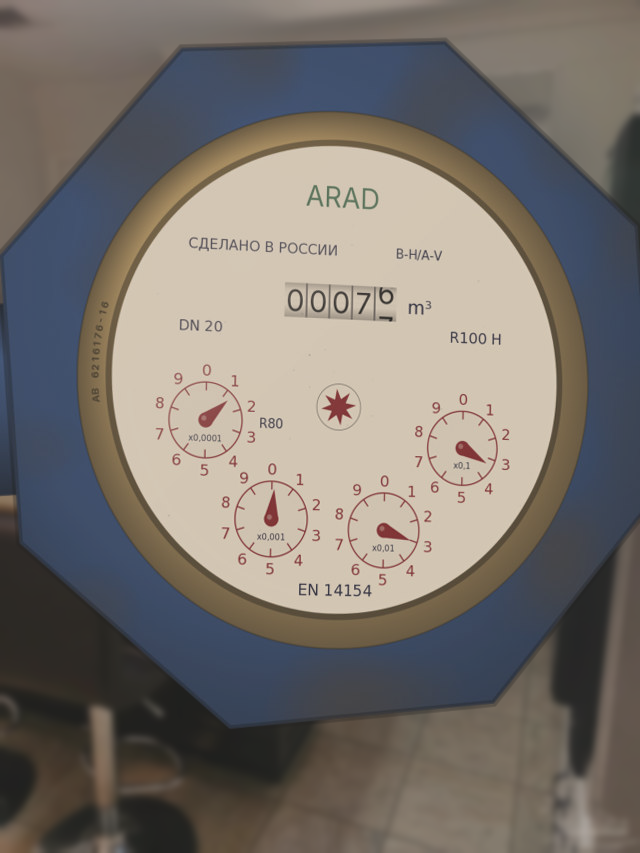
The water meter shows 76.3301 m³
